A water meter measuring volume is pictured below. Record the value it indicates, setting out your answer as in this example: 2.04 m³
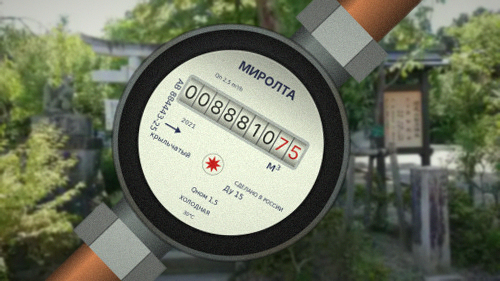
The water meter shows 88810.75 m³
